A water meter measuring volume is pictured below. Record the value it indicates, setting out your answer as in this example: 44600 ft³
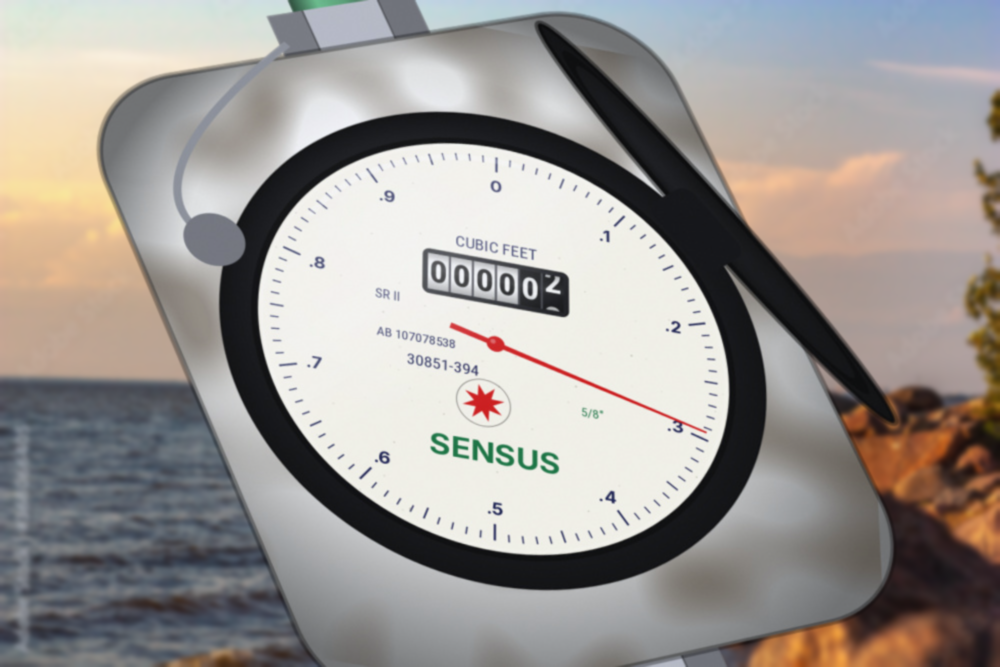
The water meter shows 2.29 ft³
